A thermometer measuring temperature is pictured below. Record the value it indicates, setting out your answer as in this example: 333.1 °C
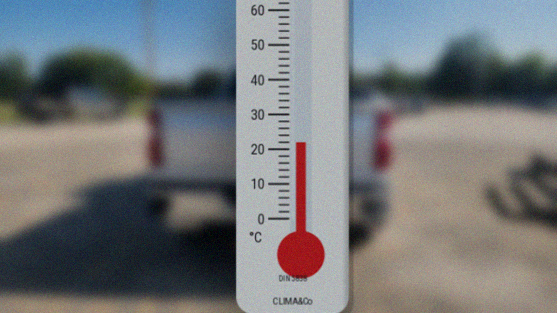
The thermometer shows 22 °C
